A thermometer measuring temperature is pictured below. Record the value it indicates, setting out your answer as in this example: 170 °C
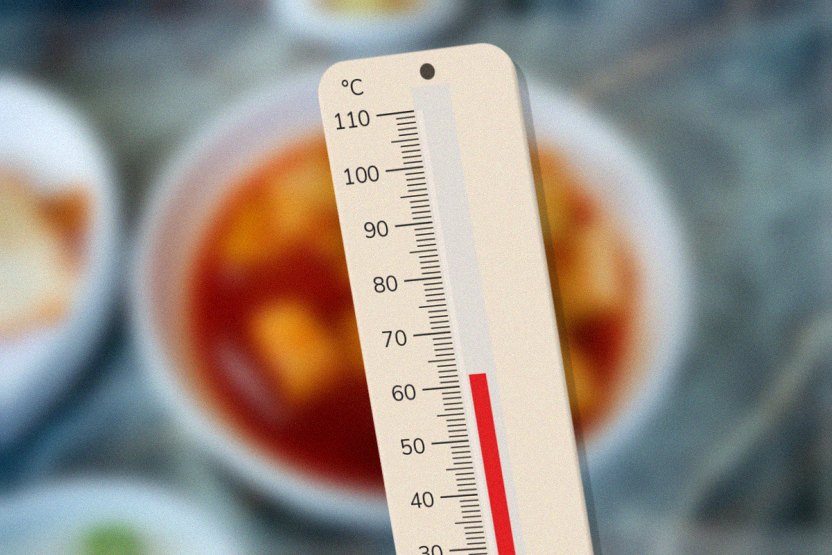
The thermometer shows 62 °C
